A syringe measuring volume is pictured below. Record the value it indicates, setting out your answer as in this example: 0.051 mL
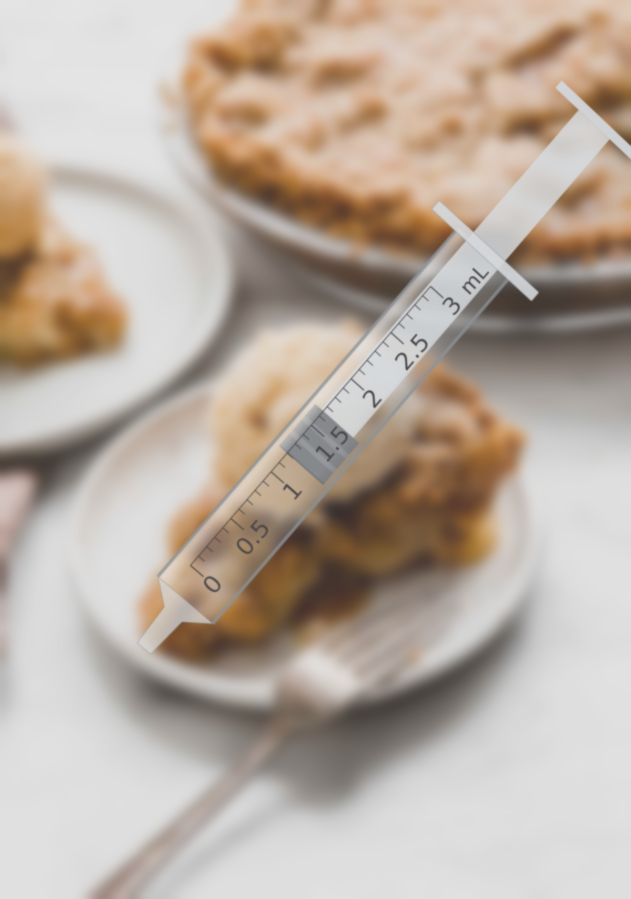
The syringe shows 1.2 mL
